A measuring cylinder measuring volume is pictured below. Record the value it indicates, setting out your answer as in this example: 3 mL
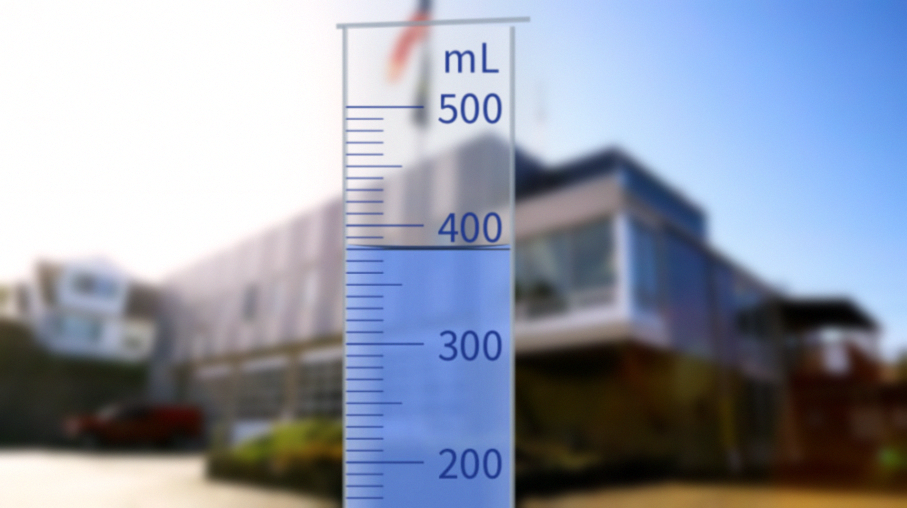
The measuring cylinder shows 380 mL
